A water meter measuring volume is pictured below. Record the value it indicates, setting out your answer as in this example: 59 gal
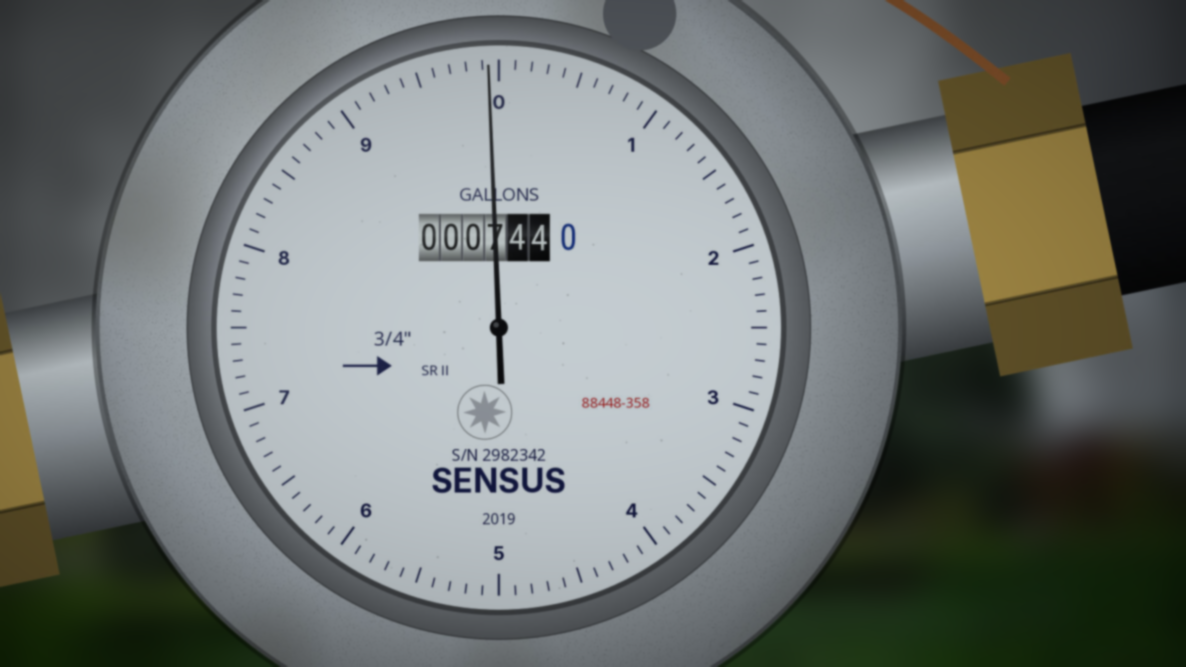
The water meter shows 7439.9 gal
